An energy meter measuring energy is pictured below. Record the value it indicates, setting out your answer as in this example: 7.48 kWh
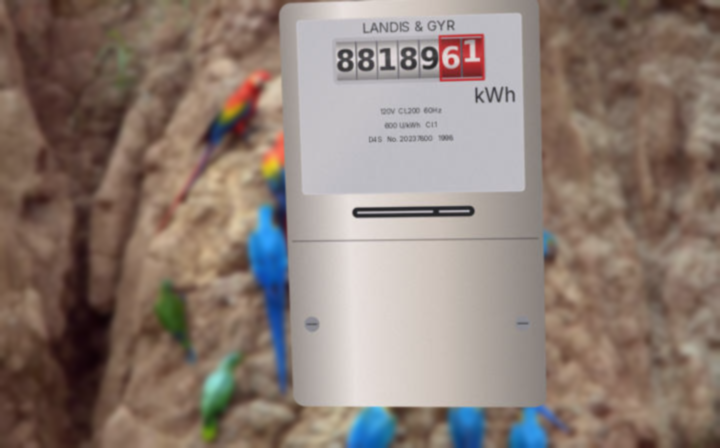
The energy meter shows 88189.61 kWh
